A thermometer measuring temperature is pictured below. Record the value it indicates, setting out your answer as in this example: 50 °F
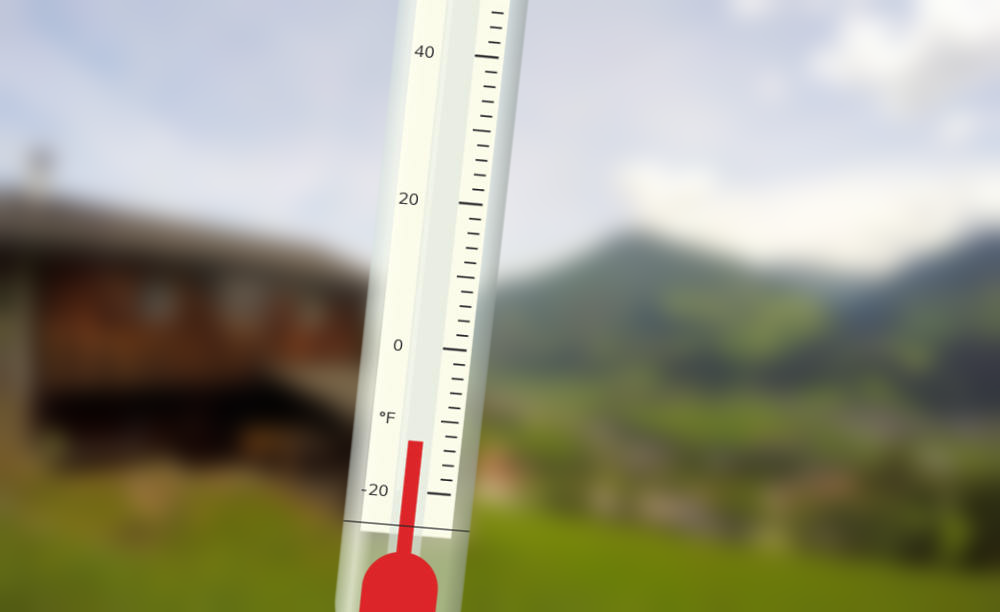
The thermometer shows -13 °F
